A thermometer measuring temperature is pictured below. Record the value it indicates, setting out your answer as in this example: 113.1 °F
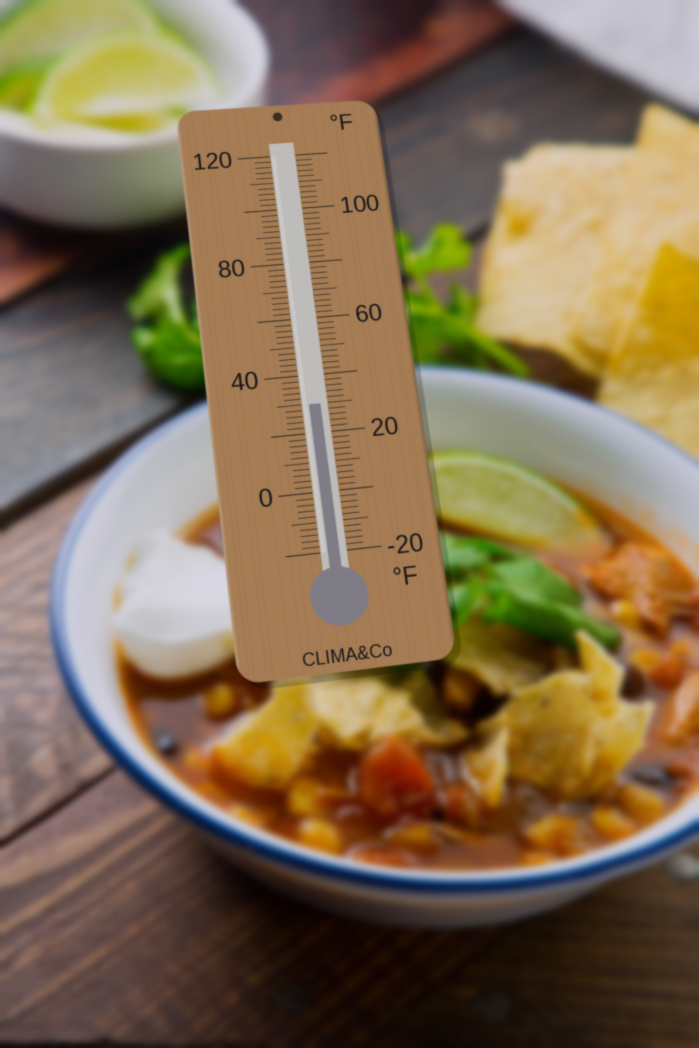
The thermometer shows 30 °F
